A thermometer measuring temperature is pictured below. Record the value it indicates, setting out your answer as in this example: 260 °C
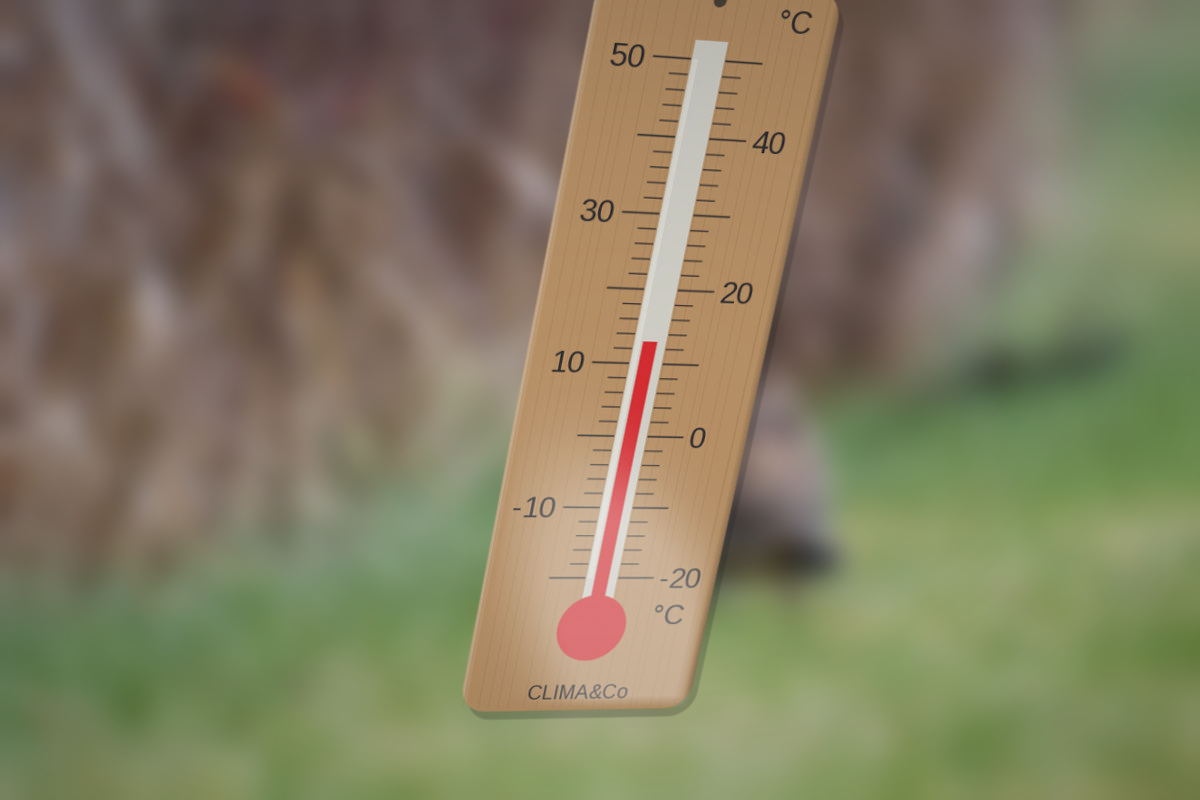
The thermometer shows 13 °C
